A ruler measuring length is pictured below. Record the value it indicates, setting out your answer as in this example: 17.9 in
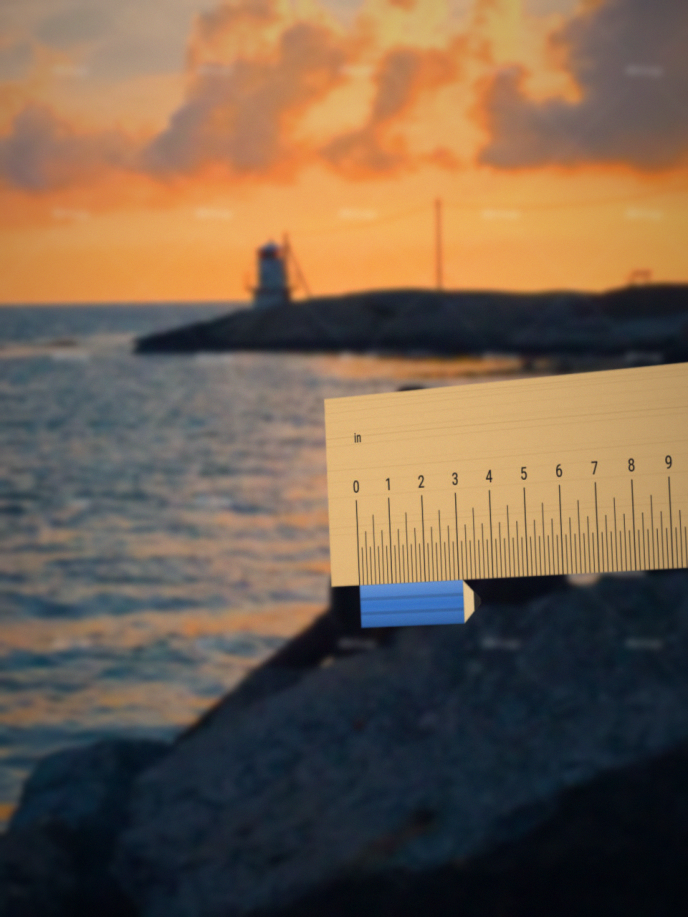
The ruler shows 3.625 in
